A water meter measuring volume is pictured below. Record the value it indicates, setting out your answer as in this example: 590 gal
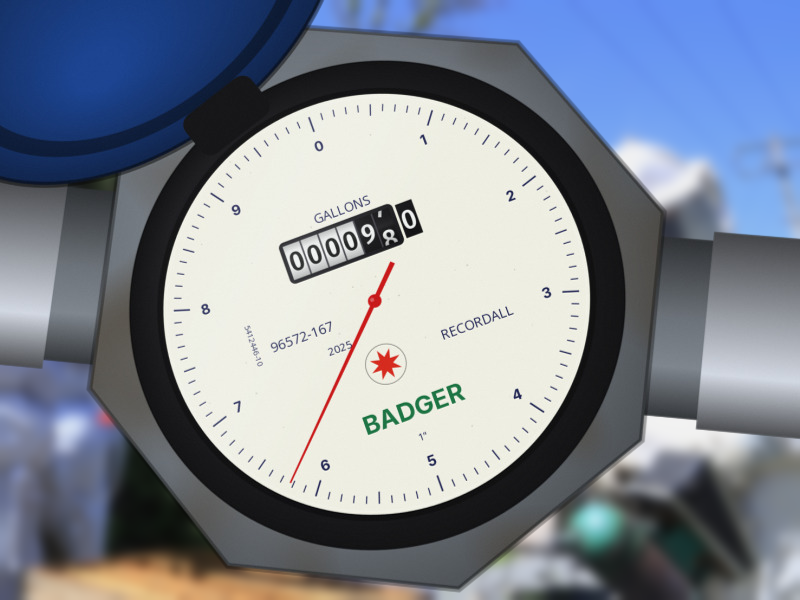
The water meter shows 976.2 gal
